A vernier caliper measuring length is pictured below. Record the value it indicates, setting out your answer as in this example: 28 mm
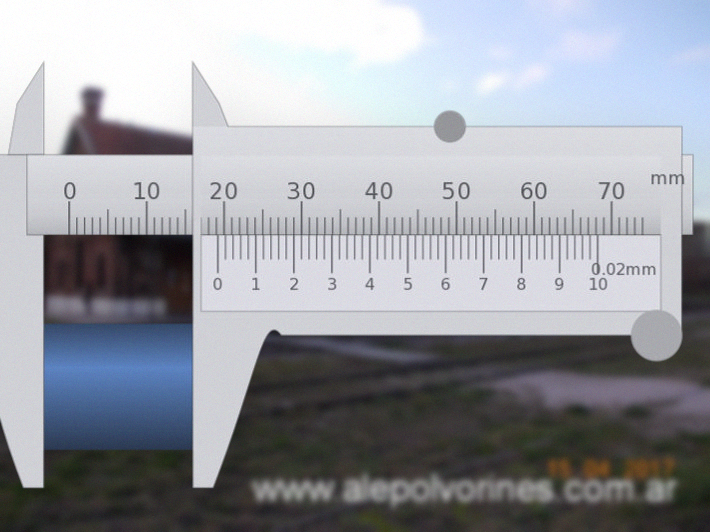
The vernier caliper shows 19.2 mm
